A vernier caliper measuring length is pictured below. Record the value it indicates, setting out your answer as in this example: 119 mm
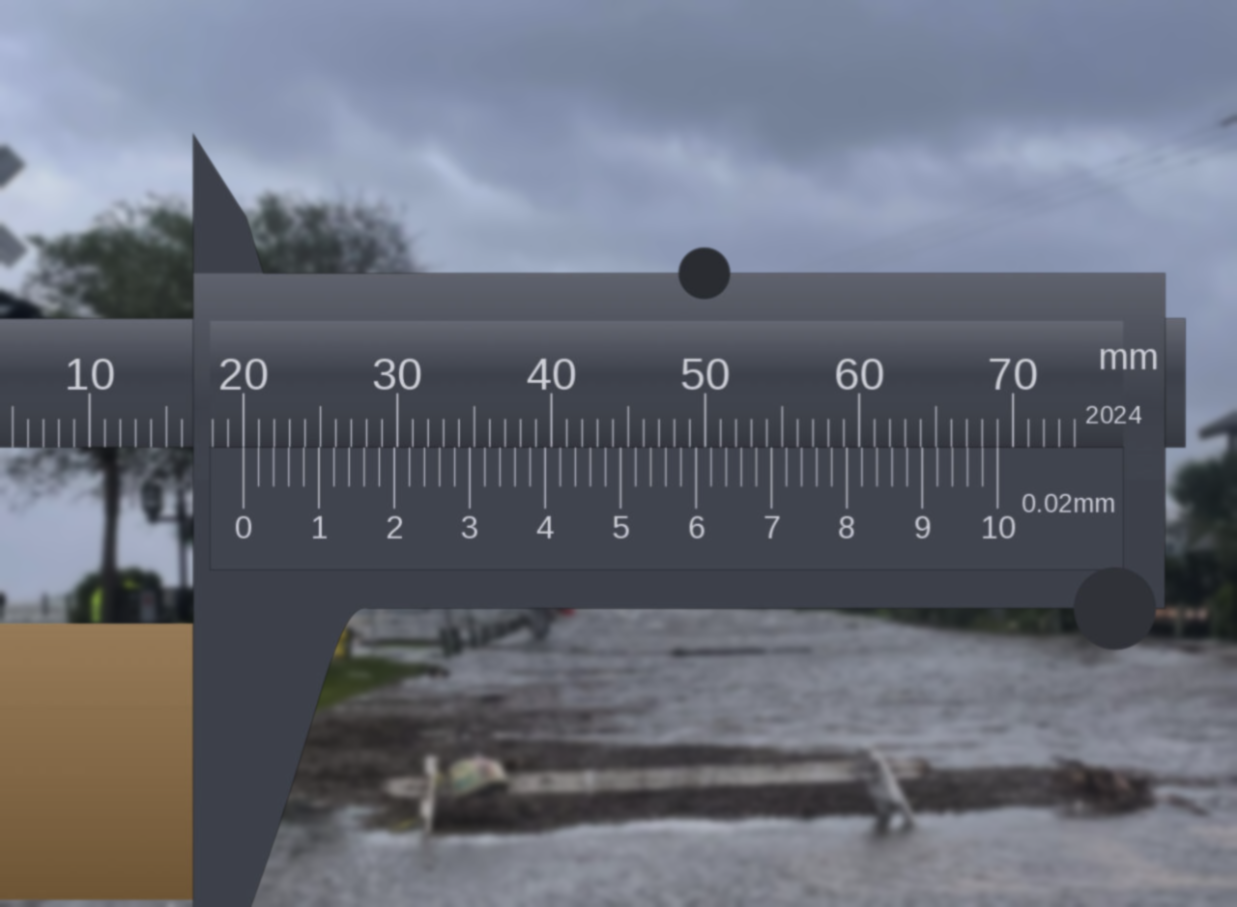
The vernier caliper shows 20.0 mm
